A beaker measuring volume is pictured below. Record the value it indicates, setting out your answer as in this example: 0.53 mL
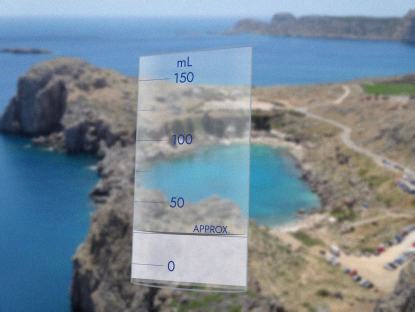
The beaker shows 25 mL
